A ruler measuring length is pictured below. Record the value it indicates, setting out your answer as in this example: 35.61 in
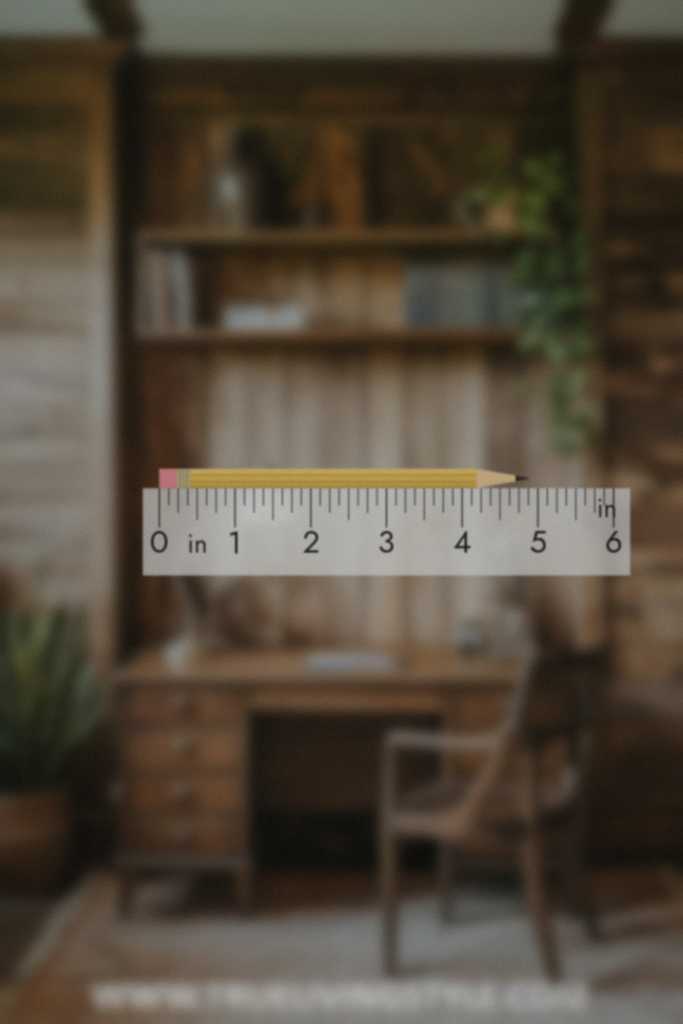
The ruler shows 4.875 in
